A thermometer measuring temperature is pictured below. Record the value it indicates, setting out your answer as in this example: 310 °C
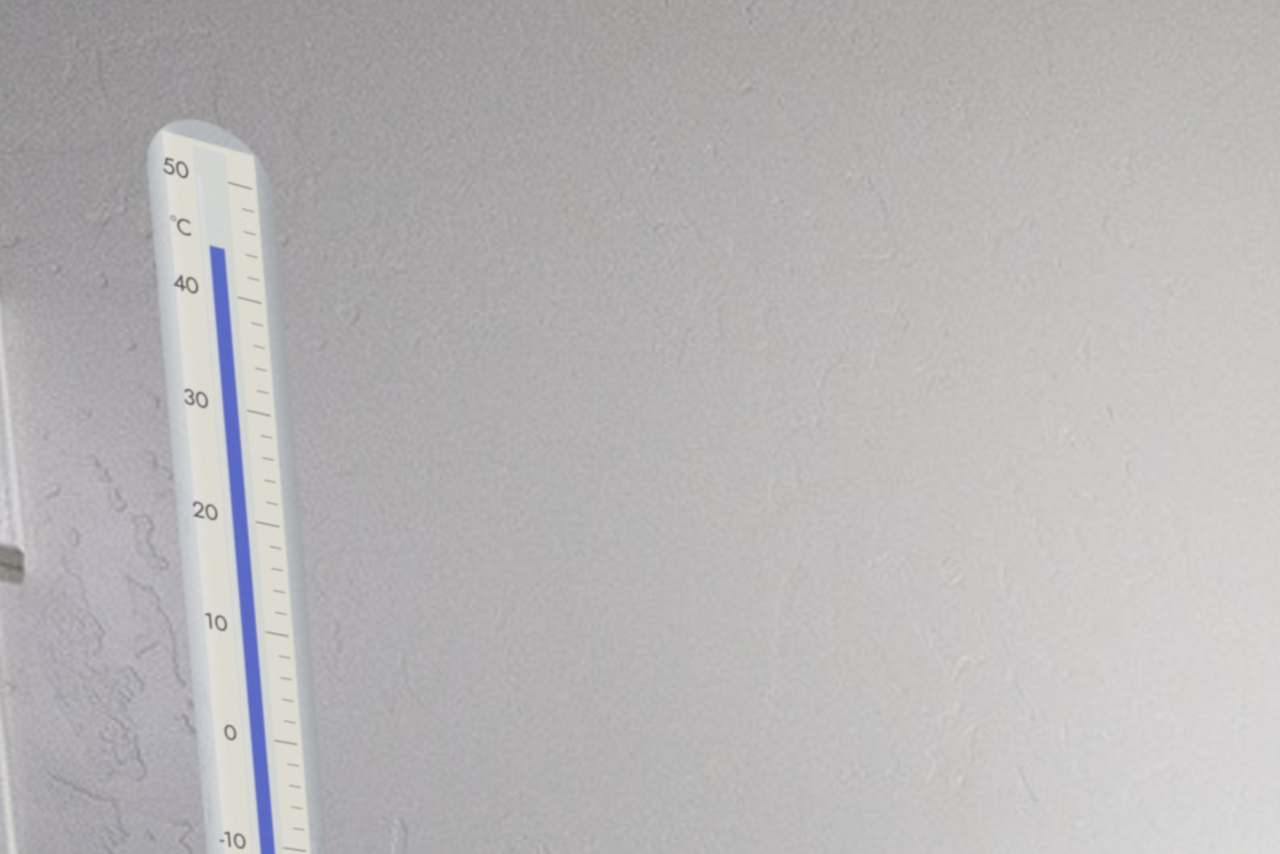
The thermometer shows 44 °C
